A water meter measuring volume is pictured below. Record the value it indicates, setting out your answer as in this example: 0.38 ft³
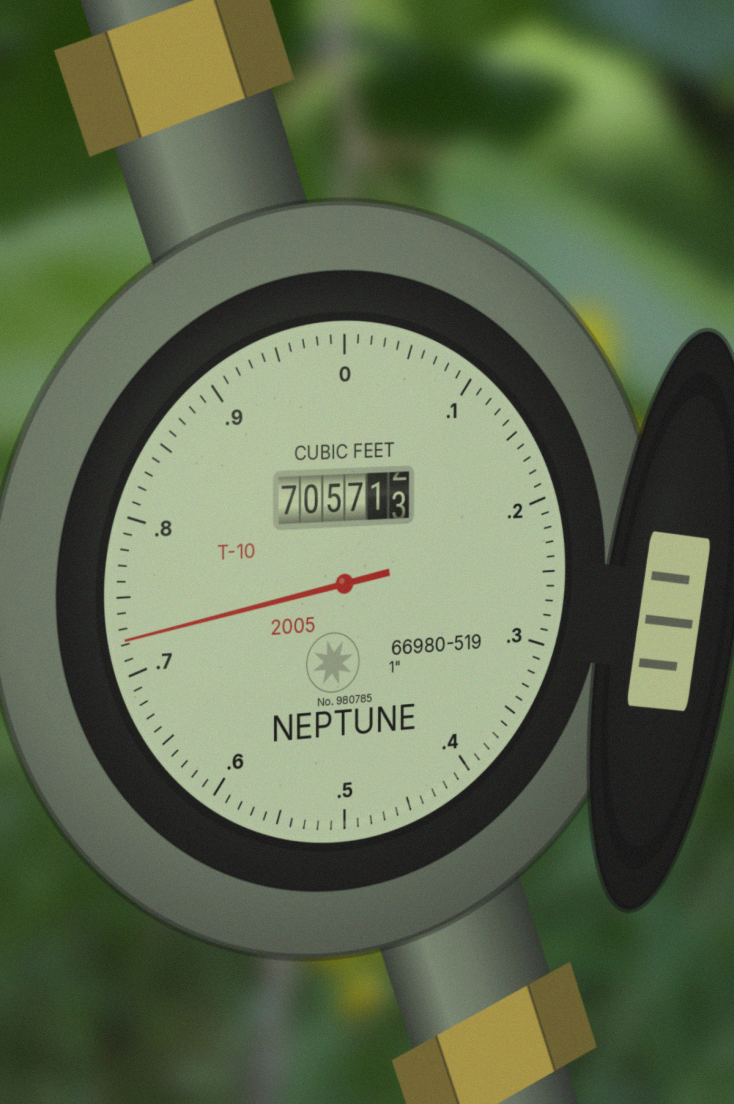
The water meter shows 705712.72 ft³
